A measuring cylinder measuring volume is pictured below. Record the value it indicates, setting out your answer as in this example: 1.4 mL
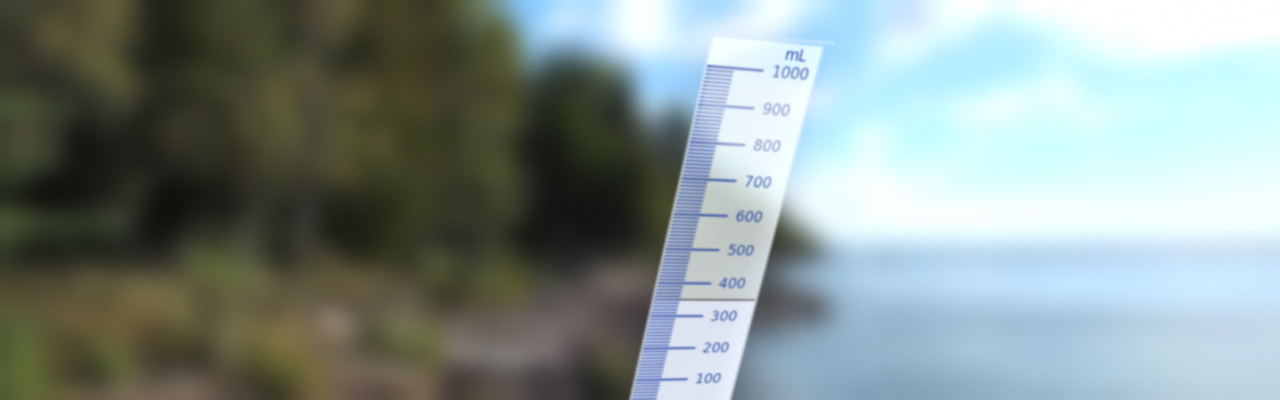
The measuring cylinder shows 350 mL
